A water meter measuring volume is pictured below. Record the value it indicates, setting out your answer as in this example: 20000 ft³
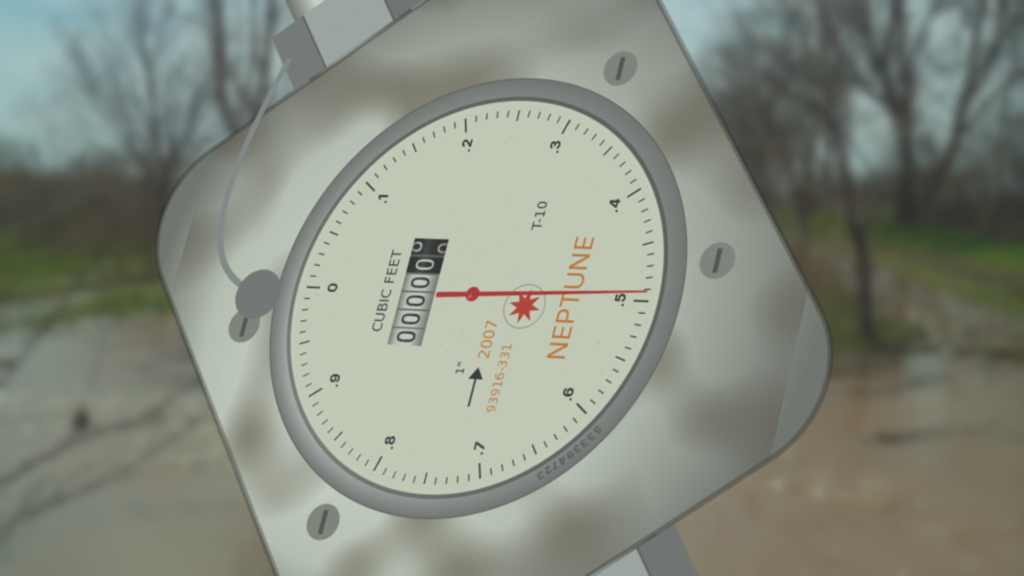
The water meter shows 8.49 ft³
